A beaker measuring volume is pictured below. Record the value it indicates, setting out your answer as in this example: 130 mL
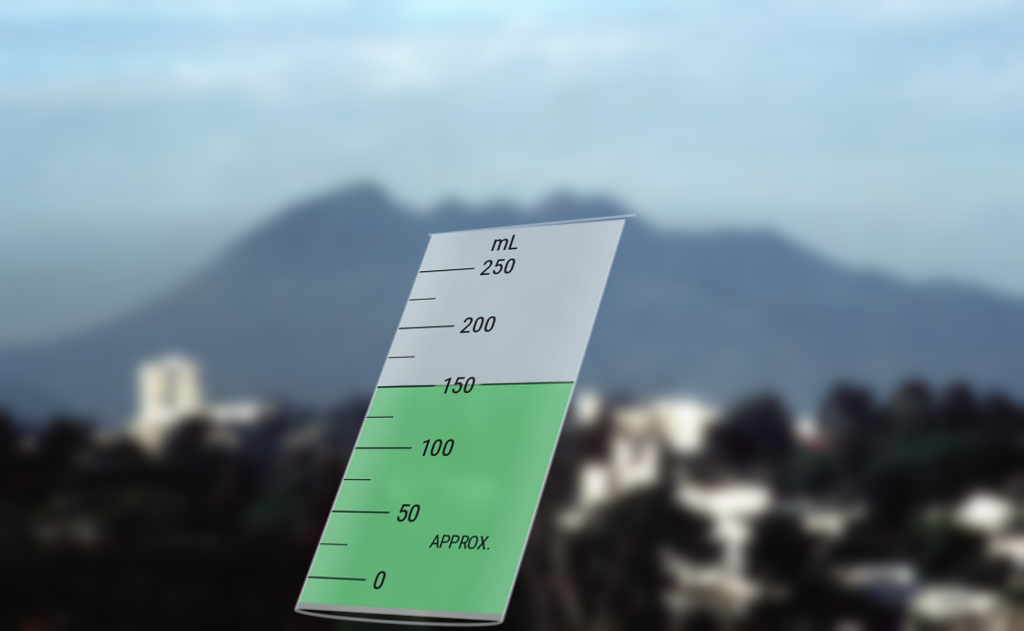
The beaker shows 150 mL
